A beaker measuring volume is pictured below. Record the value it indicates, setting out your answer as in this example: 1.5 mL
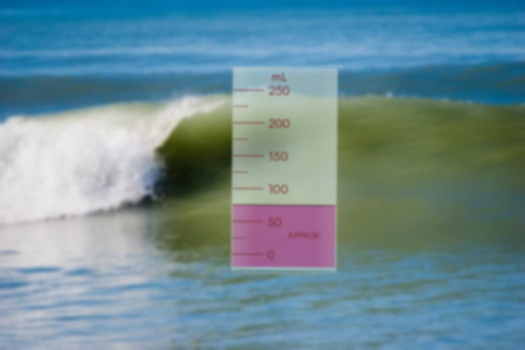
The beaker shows 75 mL
